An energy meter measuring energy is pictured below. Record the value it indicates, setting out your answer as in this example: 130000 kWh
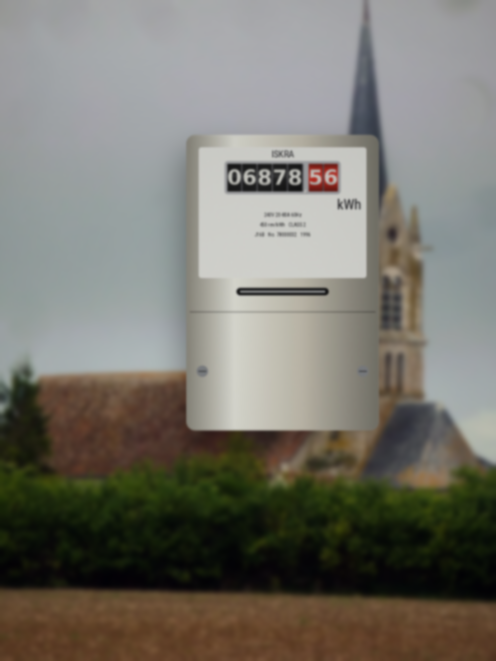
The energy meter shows 6878.56 kWh
